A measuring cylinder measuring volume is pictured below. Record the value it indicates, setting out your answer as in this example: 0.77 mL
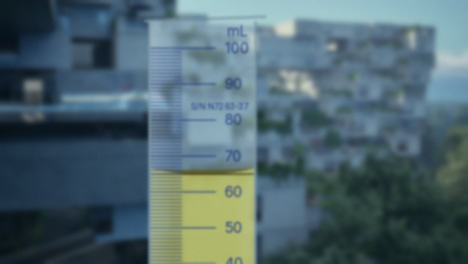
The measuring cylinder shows 65 mL
